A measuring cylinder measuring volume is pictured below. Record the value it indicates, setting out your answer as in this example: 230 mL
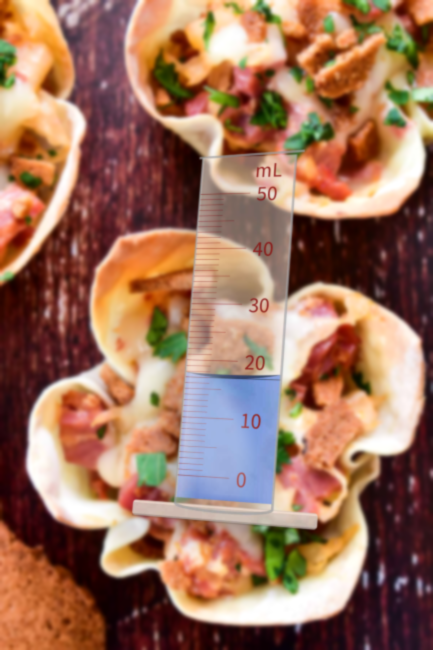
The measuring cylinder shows 17 mL
